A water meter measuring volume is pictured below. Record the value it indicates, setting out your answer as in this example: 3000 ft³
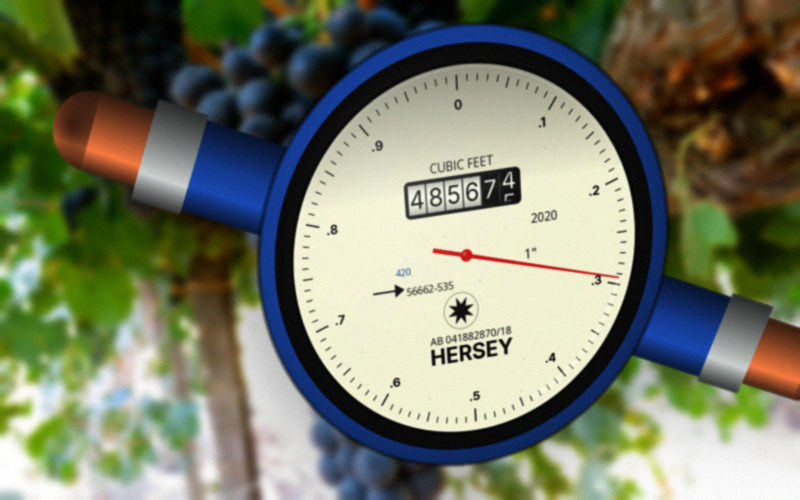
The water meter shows 485674.29 ft³
